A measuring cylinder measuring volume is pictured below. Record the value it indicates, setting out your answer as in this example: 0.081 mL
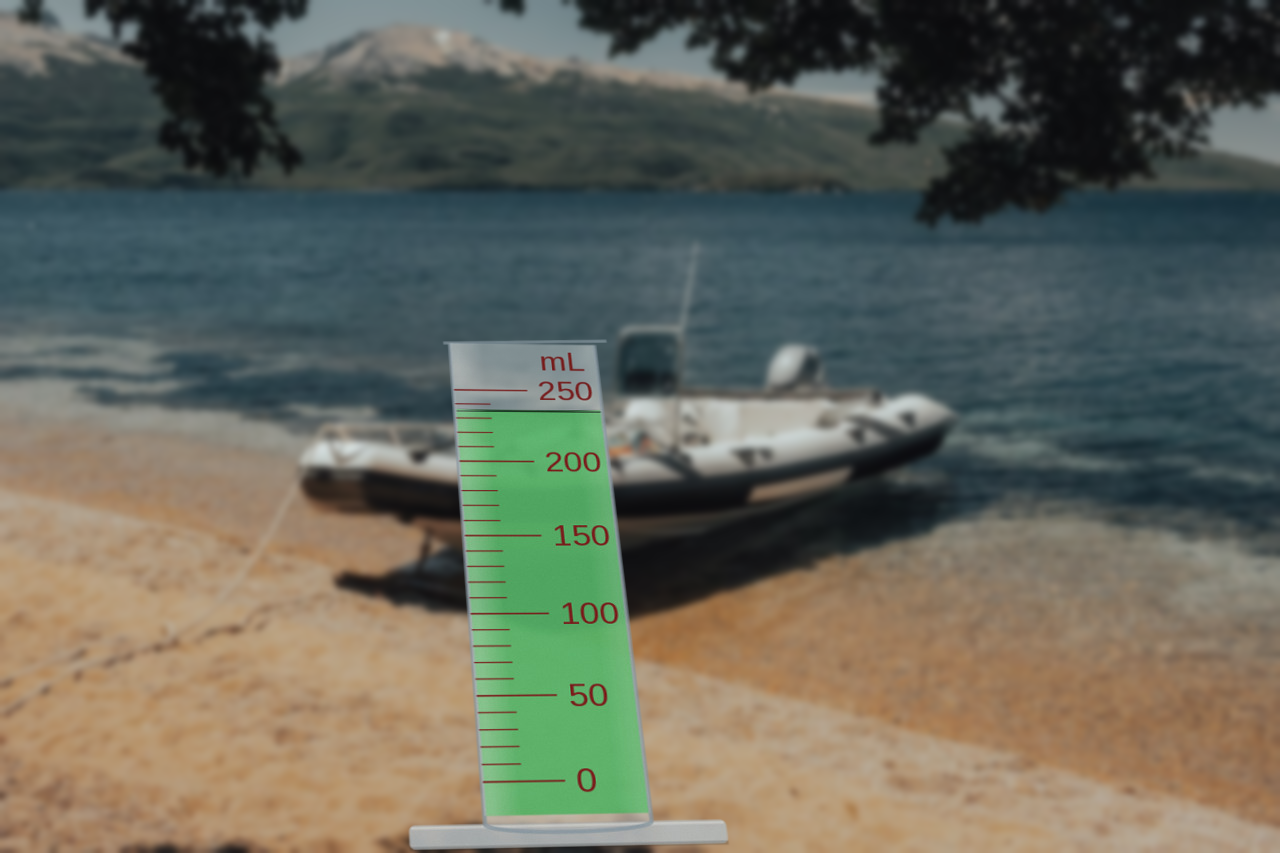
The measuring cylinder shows 235 mL
